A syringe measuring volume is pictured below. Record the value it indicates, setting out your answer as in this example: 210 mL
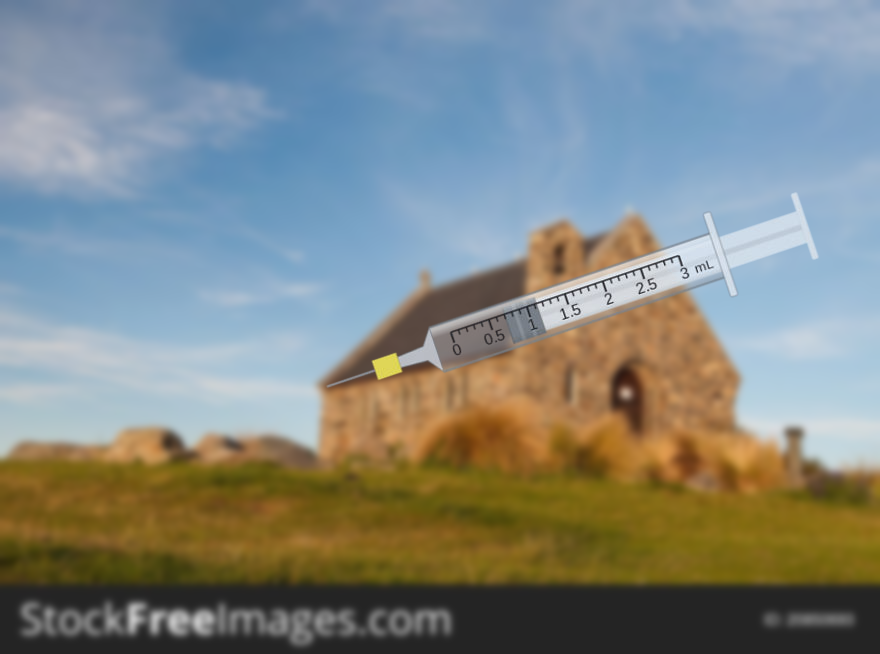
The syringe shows 0.7 mL
